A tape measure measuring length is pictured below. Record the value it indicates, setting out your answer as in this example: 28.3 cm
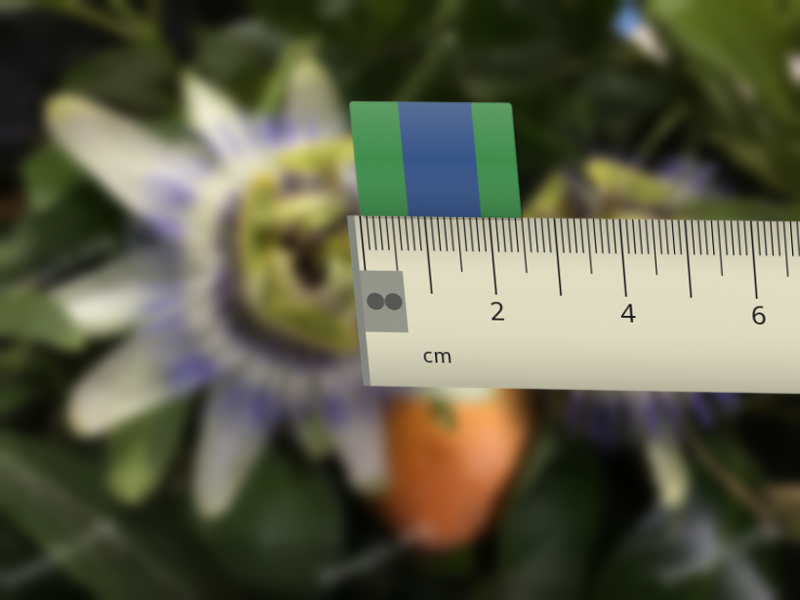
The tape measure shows 2.5 cm
